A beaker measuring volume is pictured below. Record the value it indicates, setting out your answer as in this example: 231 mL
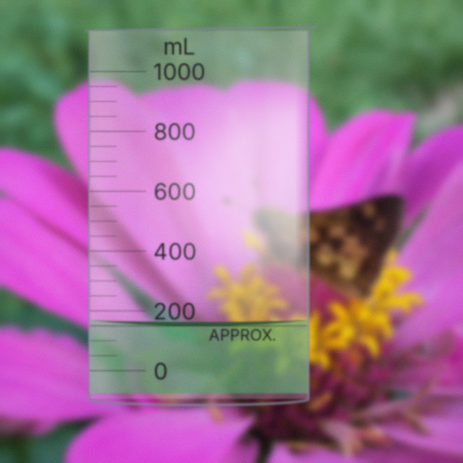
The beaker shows 150 mL
